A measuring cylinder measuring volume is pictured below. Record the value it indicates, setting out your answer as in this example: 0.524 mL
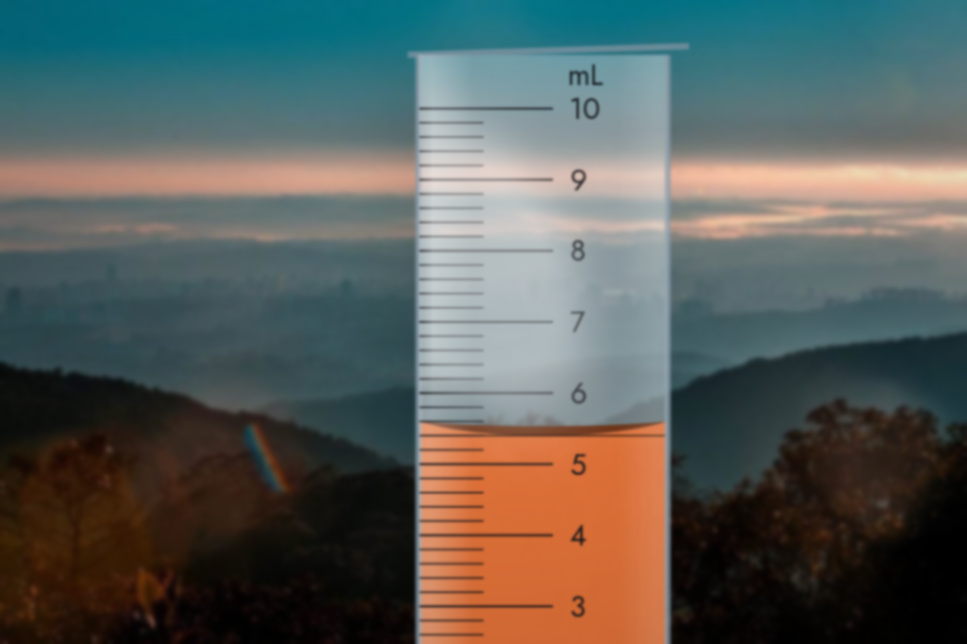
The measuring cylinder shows 5.4 mL
